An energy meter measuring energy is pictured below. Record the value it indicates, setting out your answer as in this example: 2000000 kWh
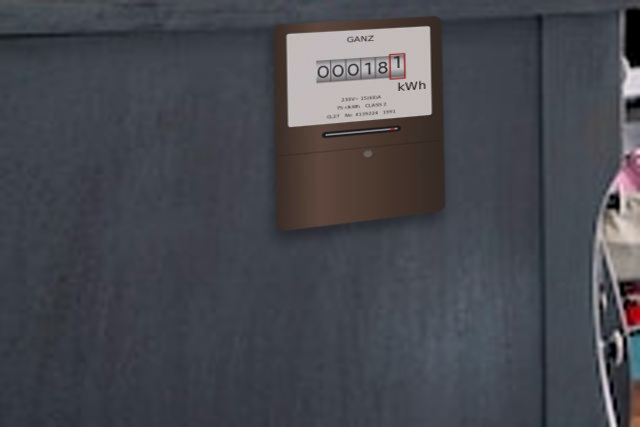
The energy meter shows 18.1 kWh
